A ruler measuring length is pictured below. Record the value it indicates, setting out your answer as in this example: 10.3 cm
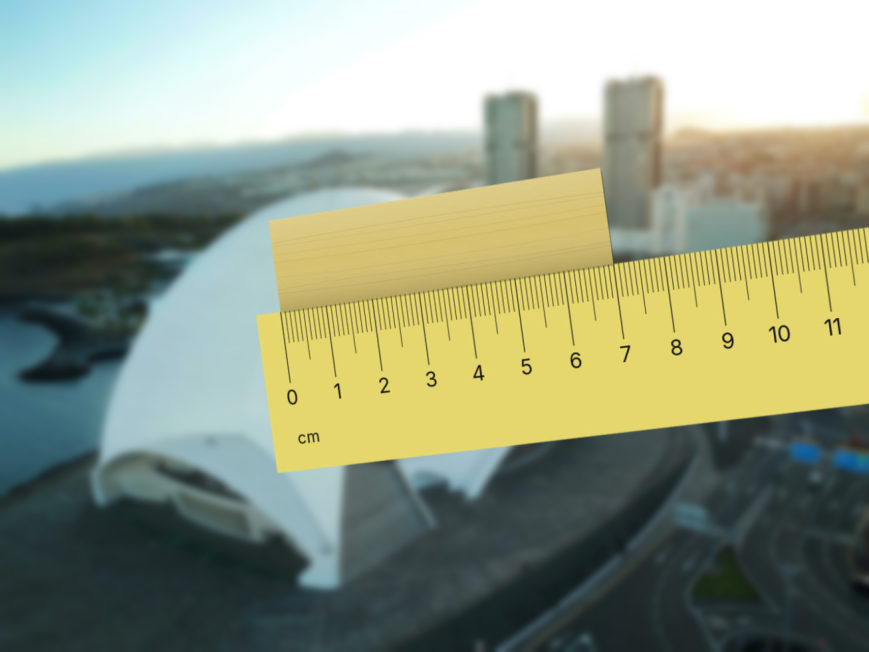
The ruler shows 7 cm
